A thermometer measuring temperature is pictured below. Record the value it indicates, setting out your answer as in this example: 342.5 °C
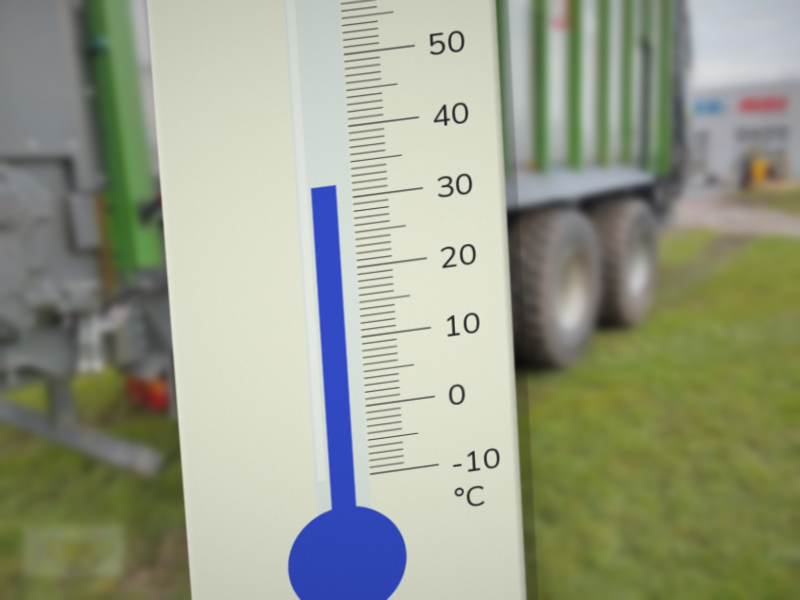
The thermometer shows 32 °C
